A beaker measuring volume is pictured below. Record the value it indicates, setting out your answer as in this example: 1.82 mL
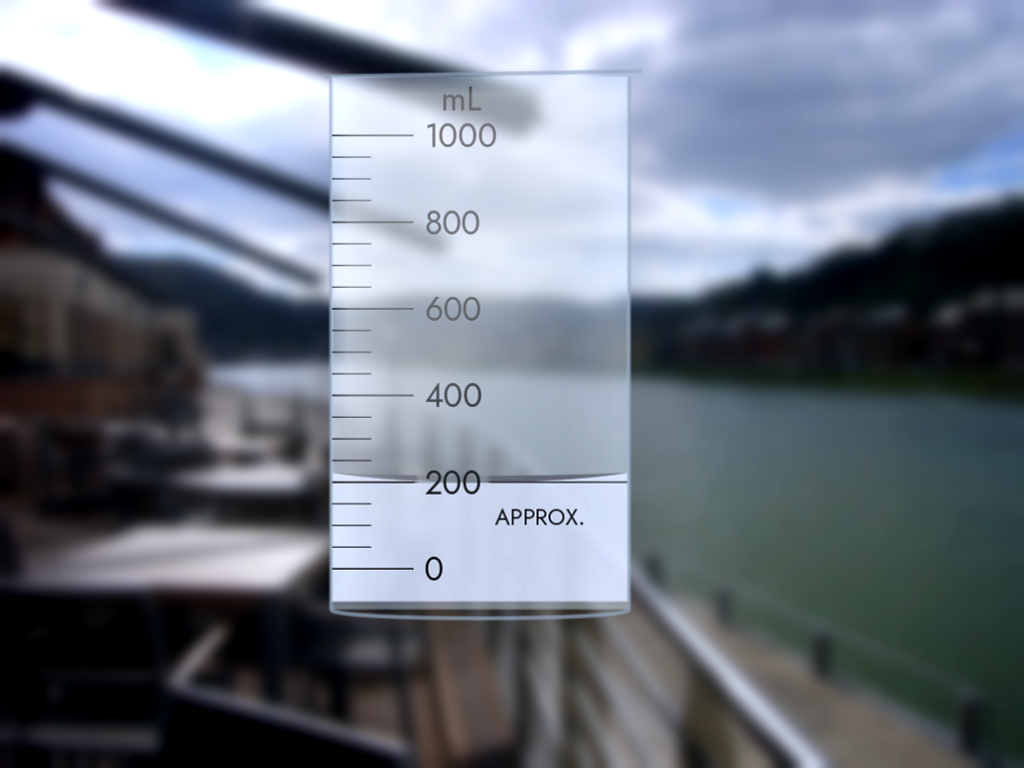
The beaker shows 200 mL
